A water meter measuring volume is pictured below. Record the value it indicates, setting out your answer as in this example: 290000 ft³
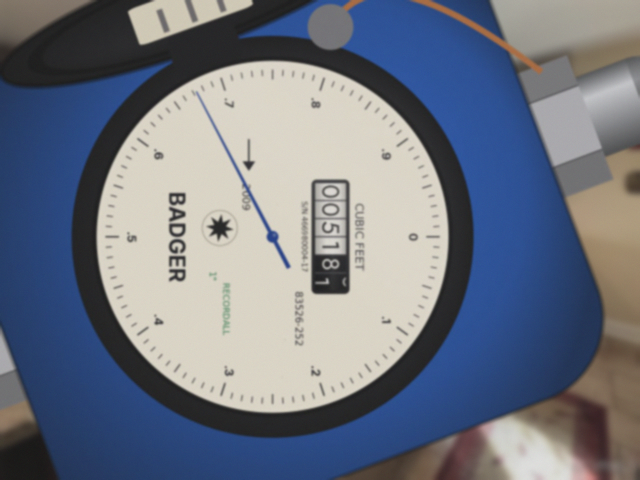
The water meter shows 5180.67 ft³
